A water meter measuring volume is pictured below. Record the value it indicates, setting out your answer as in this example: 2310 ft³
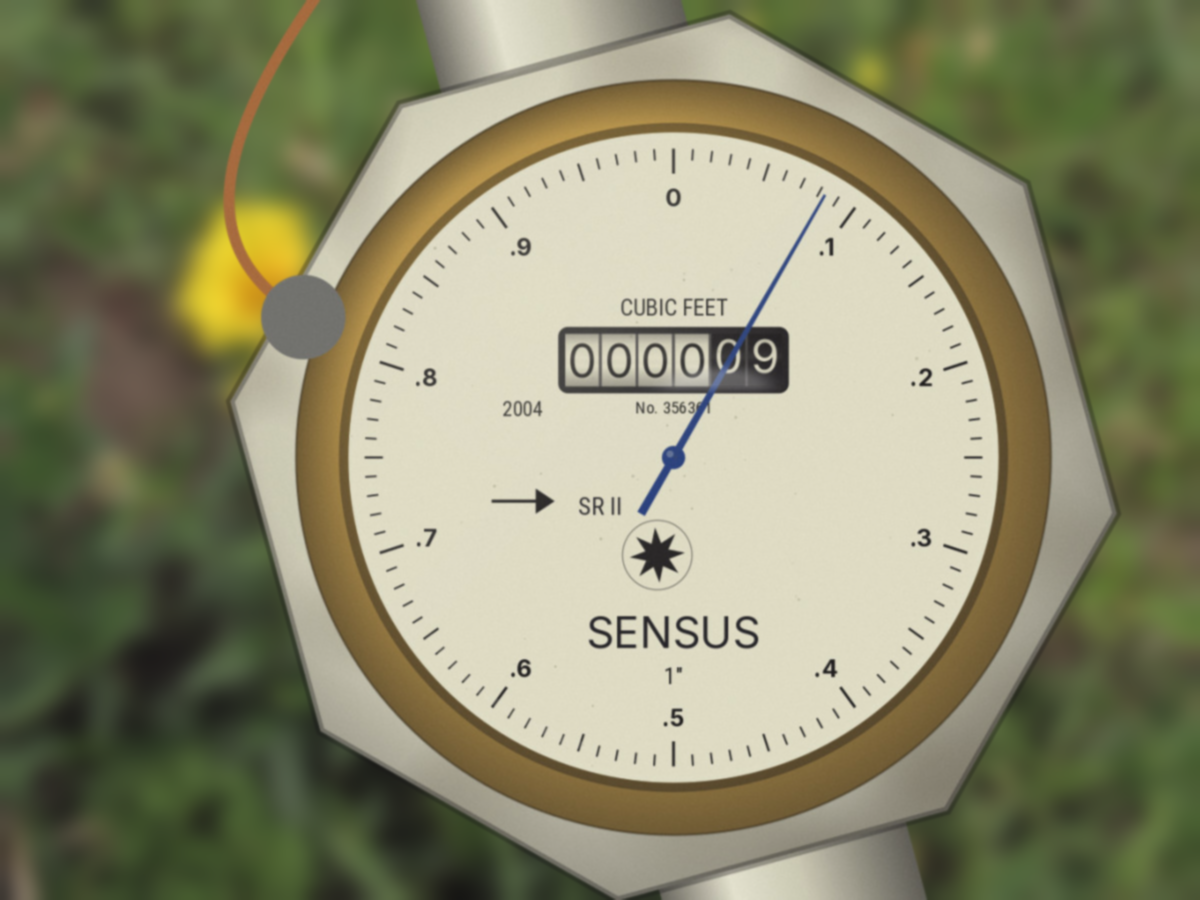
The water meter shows 9.08 ft³
